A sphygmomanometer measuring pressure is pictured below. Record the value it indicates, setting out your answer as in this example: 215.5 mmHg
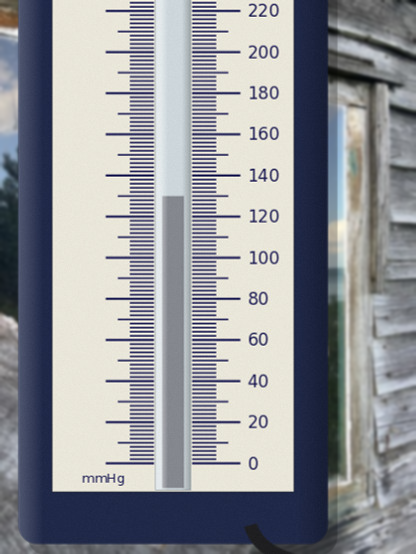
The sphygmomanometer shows 130 mmHg
